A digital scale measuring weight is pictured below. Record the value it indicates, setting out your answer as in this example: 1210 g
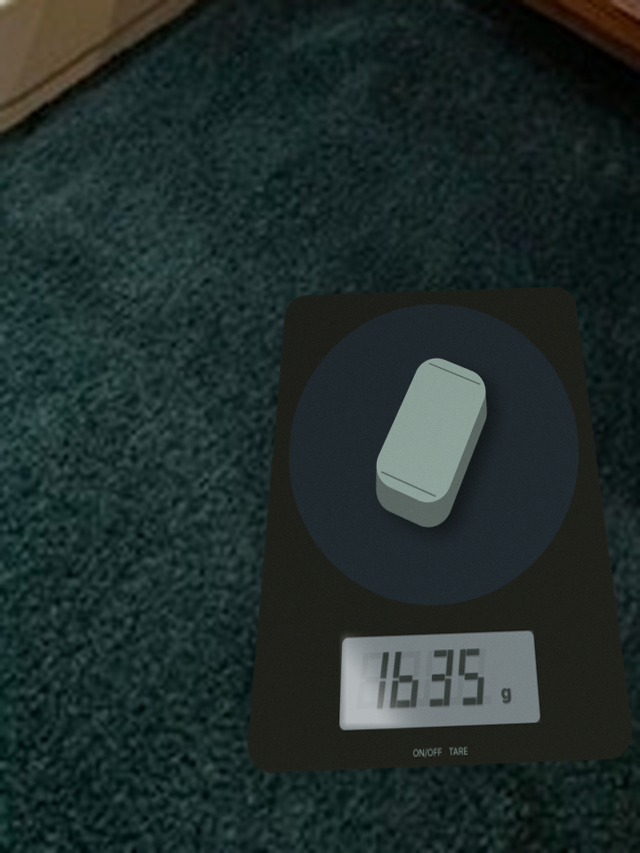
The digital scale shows 1635 g
